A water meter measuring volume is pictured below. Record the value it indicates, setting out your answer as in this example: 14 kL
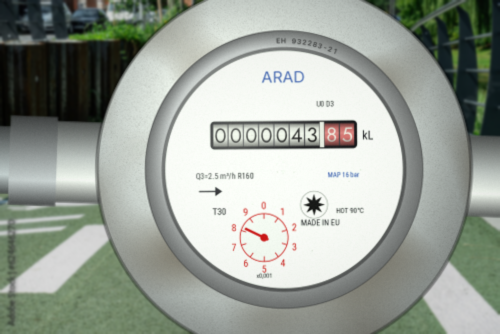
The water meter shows 43.858 kL
